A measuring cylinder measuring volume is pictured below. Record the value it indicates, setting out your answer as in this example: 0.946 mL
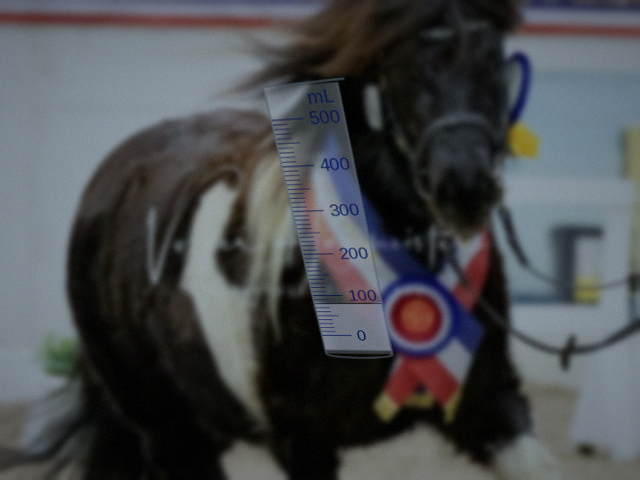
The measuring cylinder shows 80 mL
